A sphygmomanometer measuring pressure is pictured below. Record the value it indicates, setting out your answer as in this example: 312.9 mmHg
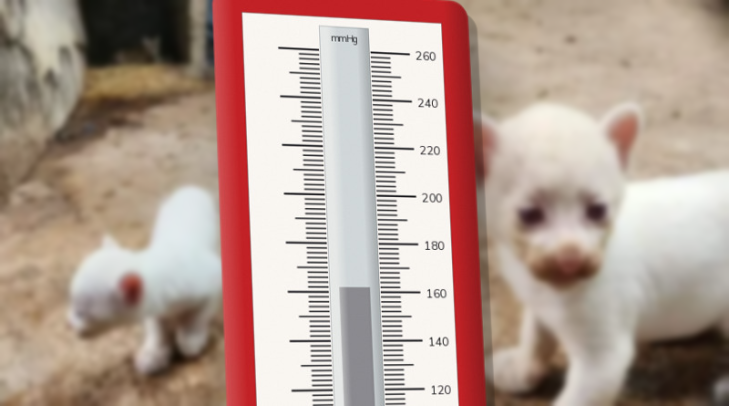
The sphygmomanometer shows 162 mmHg
